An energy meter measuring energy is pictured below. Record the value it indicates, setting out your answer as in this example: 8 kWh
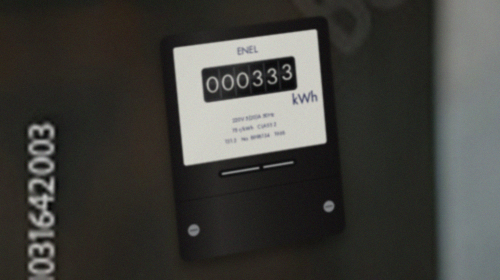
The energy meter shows 333 kWh
